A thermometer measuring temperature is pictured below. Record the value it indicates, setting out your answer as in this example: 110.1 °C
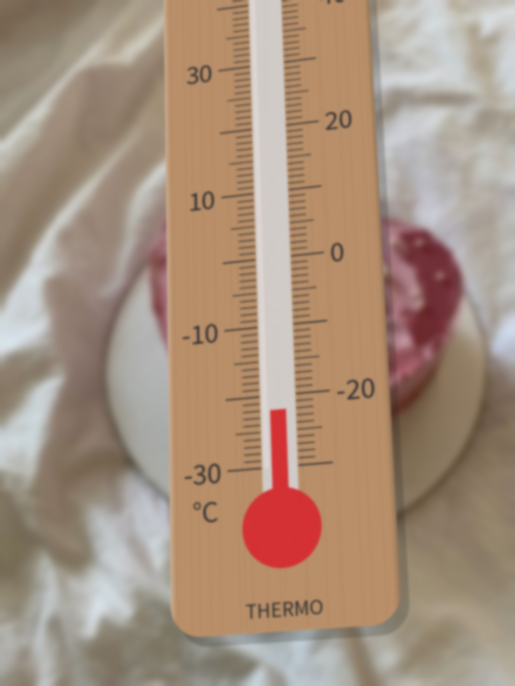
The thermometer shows -22 °C
